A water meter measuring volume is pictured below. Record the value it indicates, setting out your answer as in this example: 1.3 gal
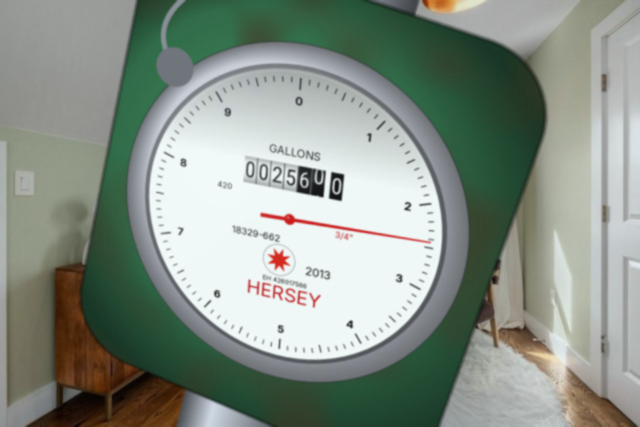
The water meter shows 25602.4 gal
